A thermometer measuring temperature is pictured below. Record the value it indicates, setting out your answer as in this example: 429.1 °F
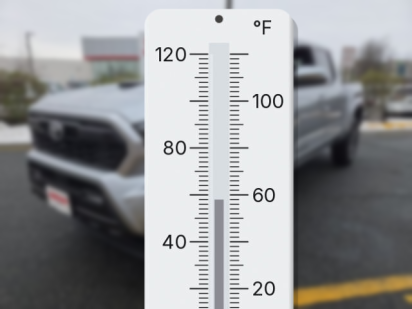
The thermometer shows 58 °F
